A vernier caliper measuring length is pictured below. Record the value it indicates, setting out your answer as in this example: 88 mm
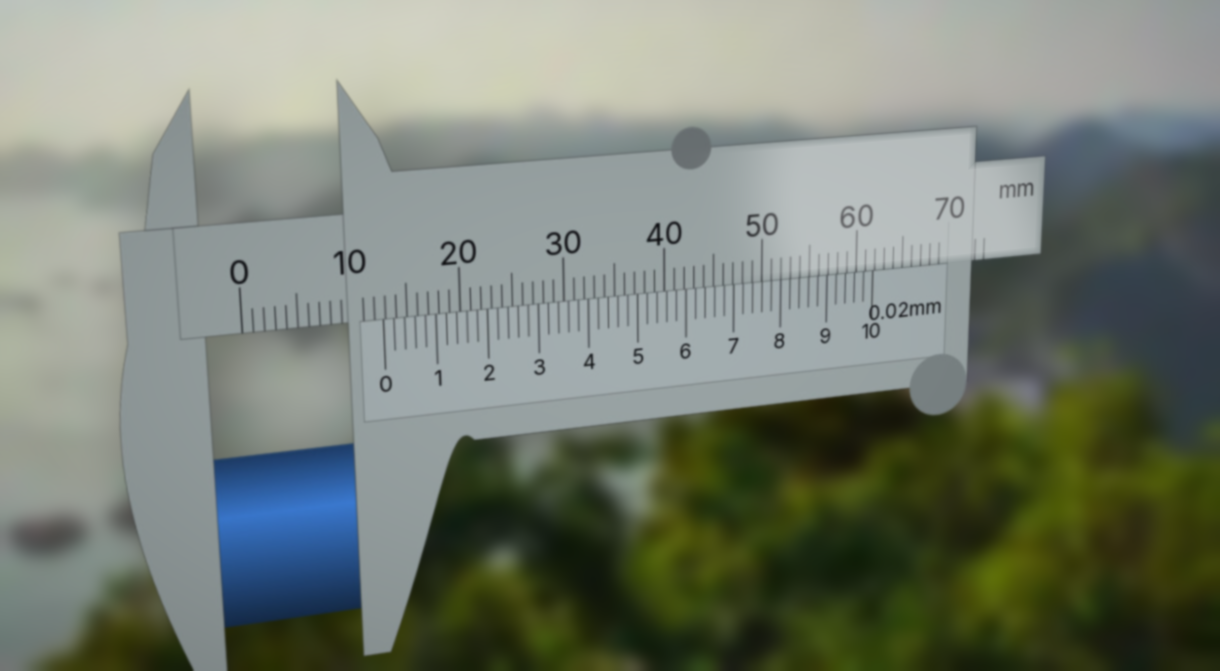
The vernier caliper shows 12.8 mm
